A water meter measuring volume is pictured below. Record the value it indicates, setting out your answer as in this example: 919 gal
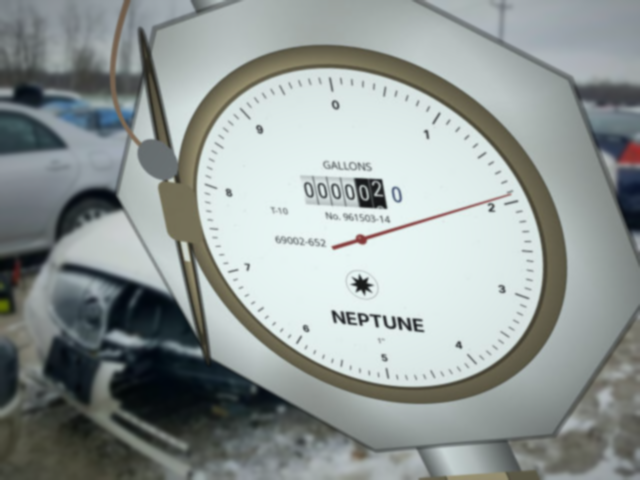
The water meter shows 21.9 gal
